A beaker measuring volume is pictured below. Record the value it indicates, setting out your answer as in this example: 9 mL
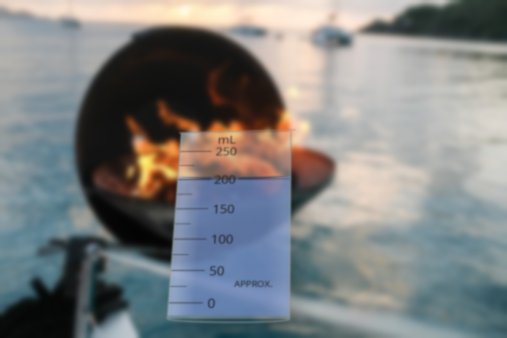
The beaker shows 200 mL
